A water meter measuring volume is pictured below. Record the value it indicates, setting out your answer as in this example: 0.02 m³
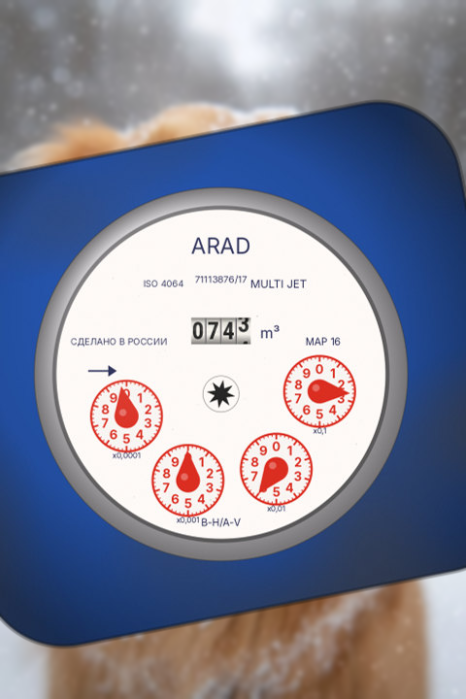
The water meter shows 743.2599 m³
